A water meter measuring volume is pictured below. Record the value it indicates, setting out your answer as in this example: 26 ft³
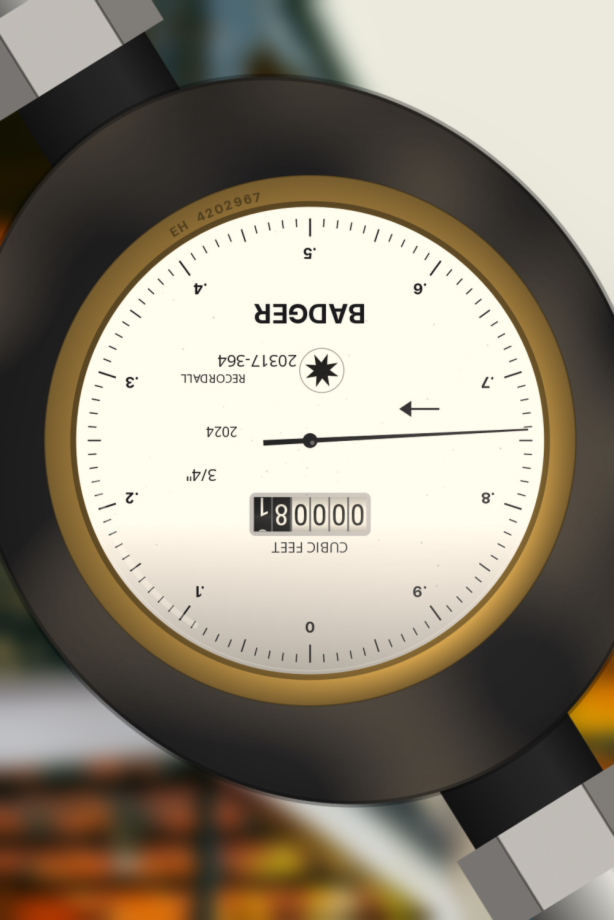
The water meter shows 80.74 ft³
